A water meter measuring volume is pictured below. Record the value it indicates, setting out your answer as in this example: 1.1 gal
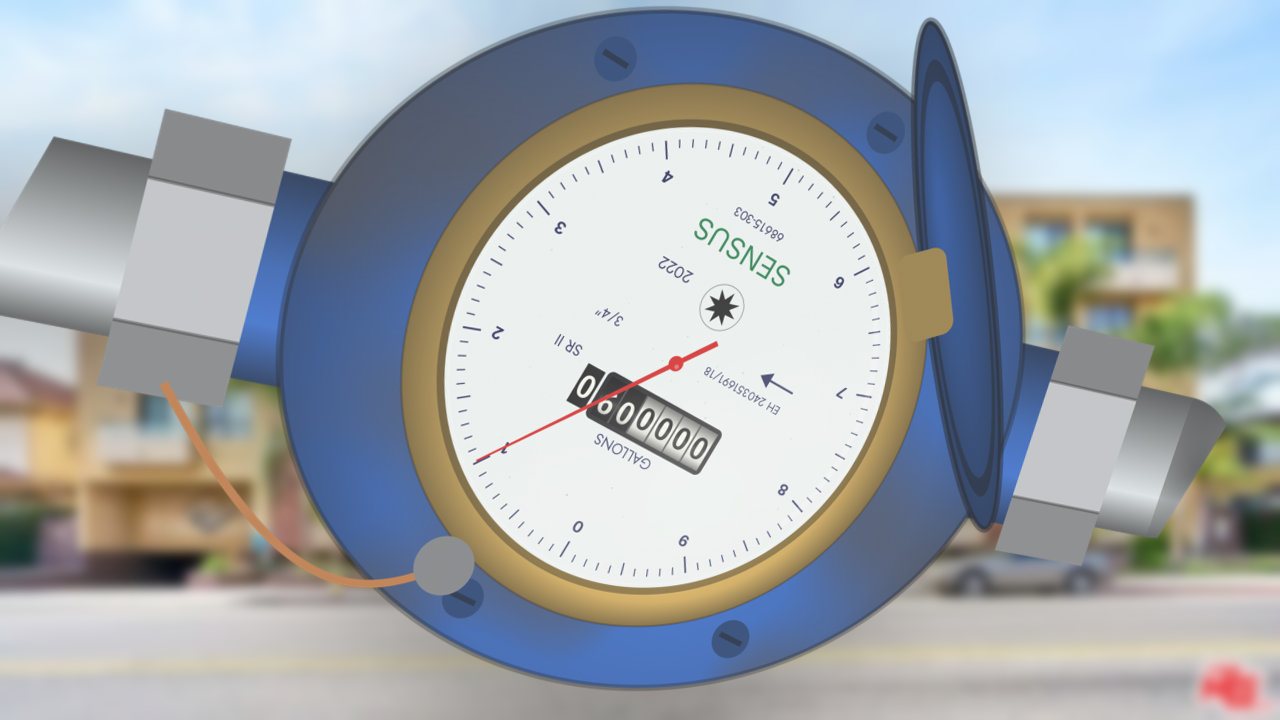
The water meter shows 91.0 gal
